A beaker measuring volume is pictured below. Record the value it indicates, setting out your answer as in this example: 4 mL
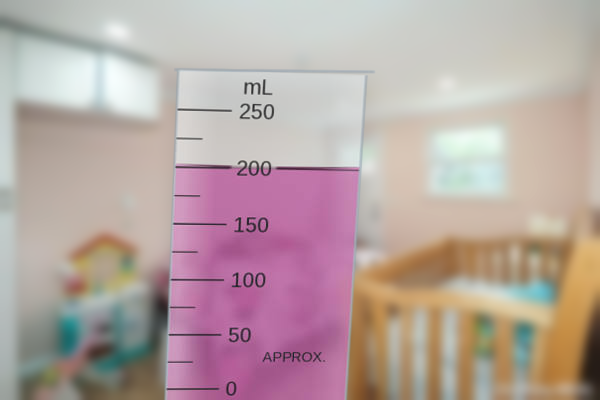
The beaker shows 200 mL
